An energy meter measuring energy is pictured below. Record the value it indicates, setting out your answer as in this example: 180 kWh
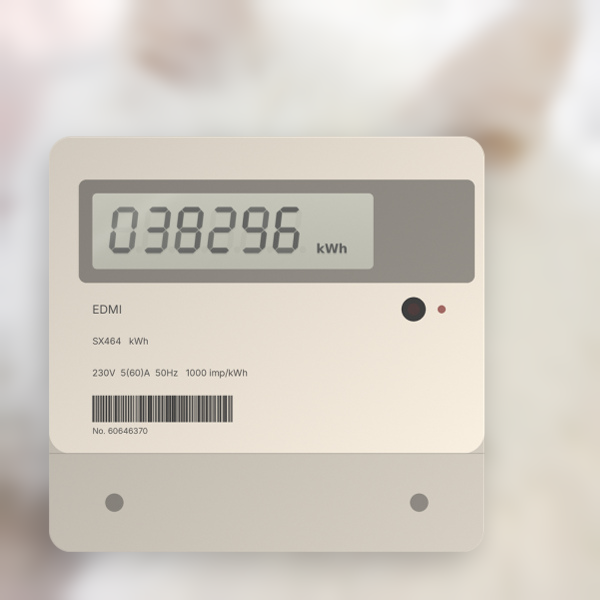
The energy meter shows 38296 kWh
